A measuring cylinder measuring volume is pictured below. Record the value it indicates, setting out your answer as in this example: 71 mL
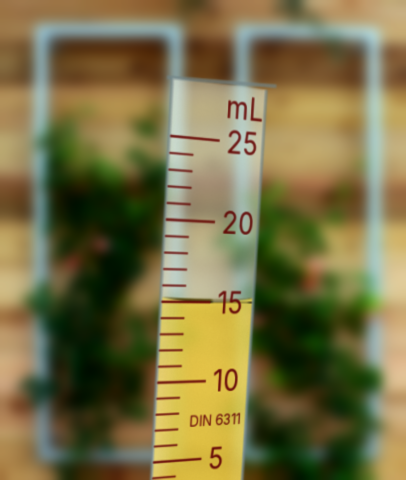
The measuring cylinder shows 15 mL
